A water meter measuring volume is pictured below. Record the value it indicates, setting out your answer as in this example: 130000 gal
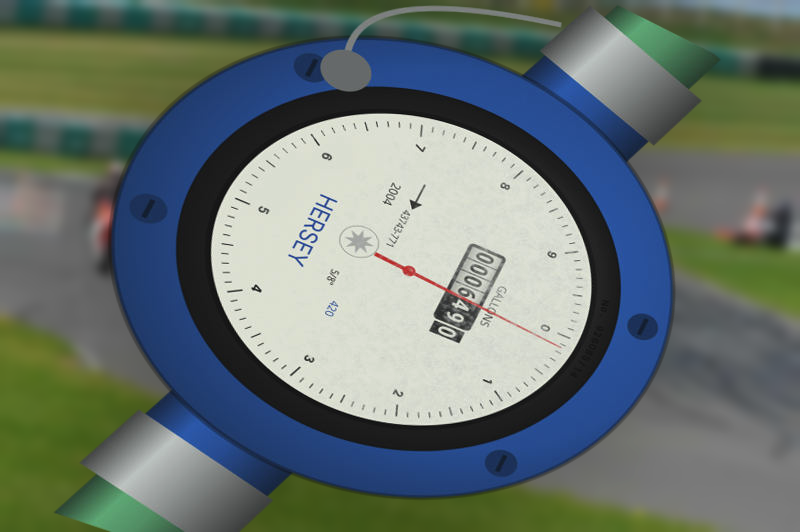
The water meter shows 6490.1 gal
